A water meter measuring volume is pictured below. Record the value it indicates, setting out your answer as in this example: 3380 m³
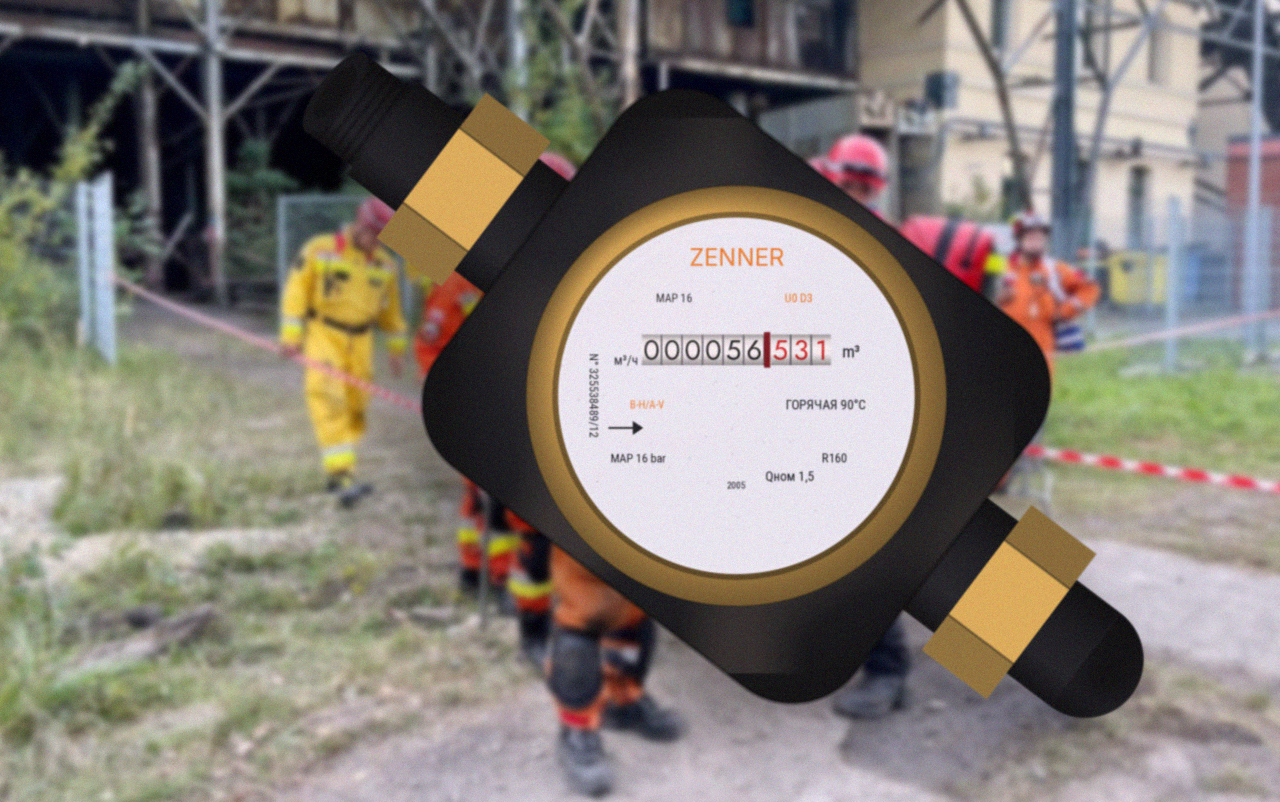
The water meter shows 56.531 m³
